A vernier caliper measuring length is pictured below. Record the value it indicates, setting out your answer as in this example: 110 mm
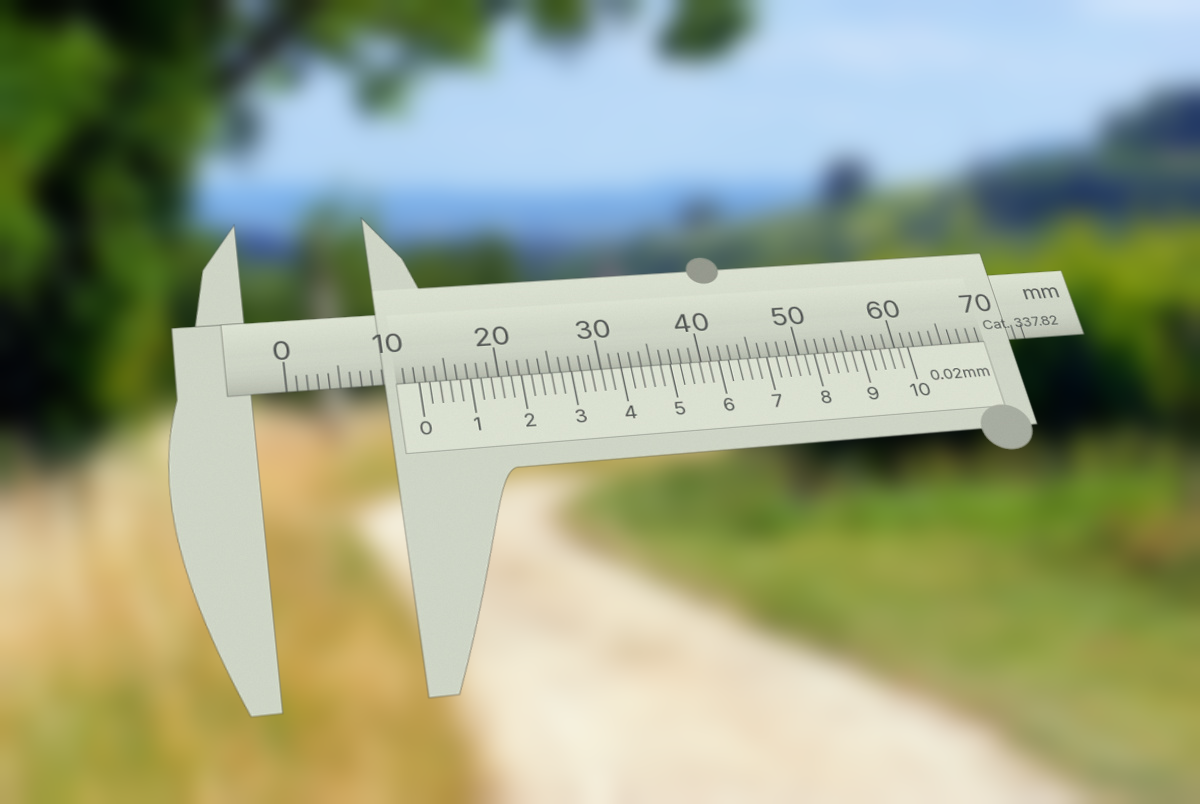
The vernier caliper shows 12.4 mm
